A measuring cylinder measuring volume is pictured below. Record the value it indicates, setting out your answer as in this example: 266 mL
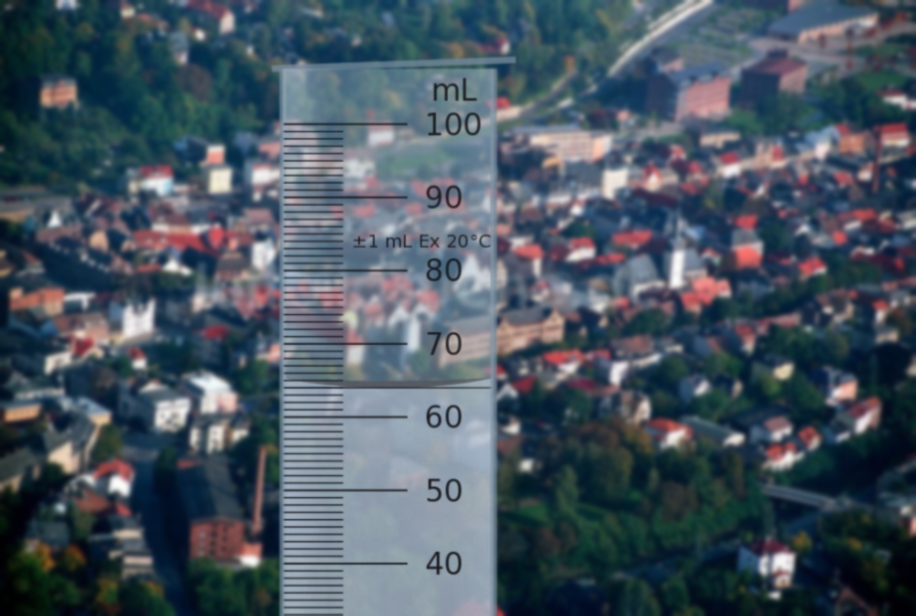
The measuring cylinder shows 64 mL
